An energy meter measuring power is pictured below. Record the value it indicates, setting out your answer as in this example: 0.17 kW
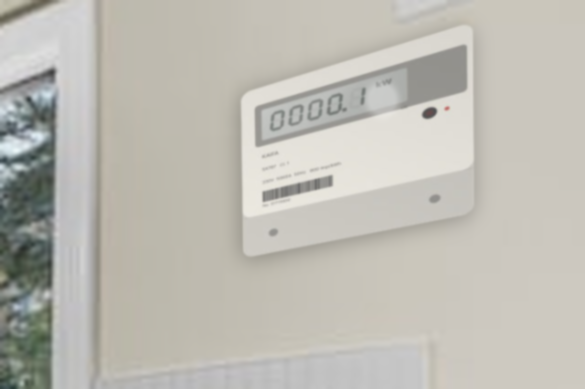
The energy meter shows 0.1 kW
